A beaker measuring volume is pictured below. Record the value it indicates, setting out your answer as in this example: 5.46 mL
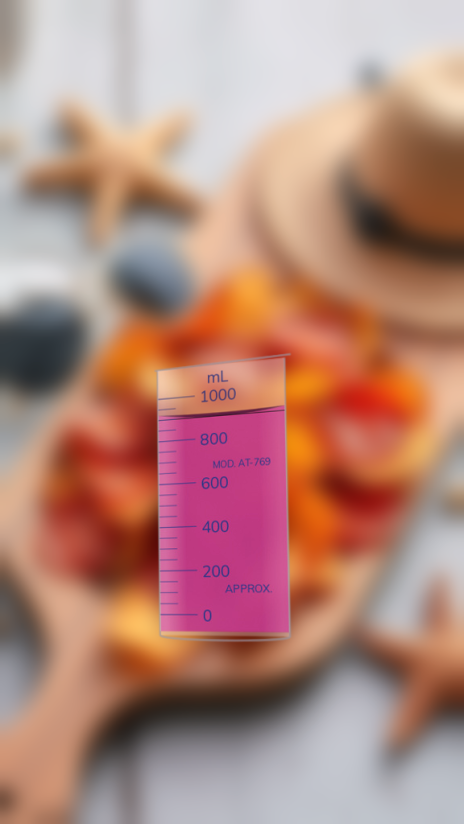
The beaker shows 900 mL
